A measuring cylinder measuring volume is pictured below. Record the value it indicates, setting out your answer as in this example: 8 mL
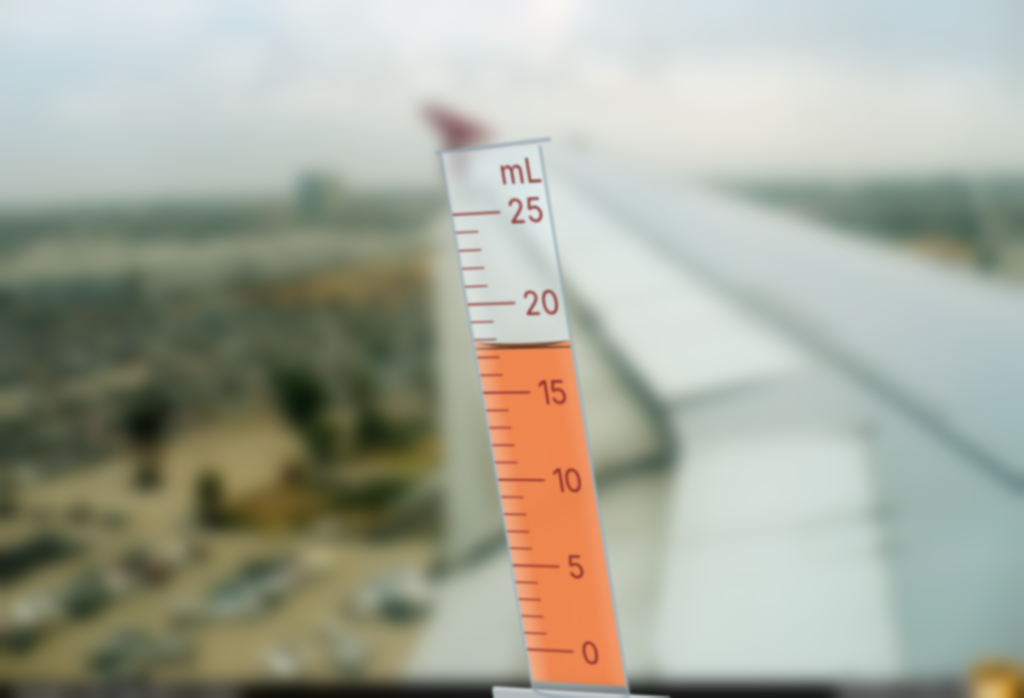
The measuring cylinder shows 17.5 mL
